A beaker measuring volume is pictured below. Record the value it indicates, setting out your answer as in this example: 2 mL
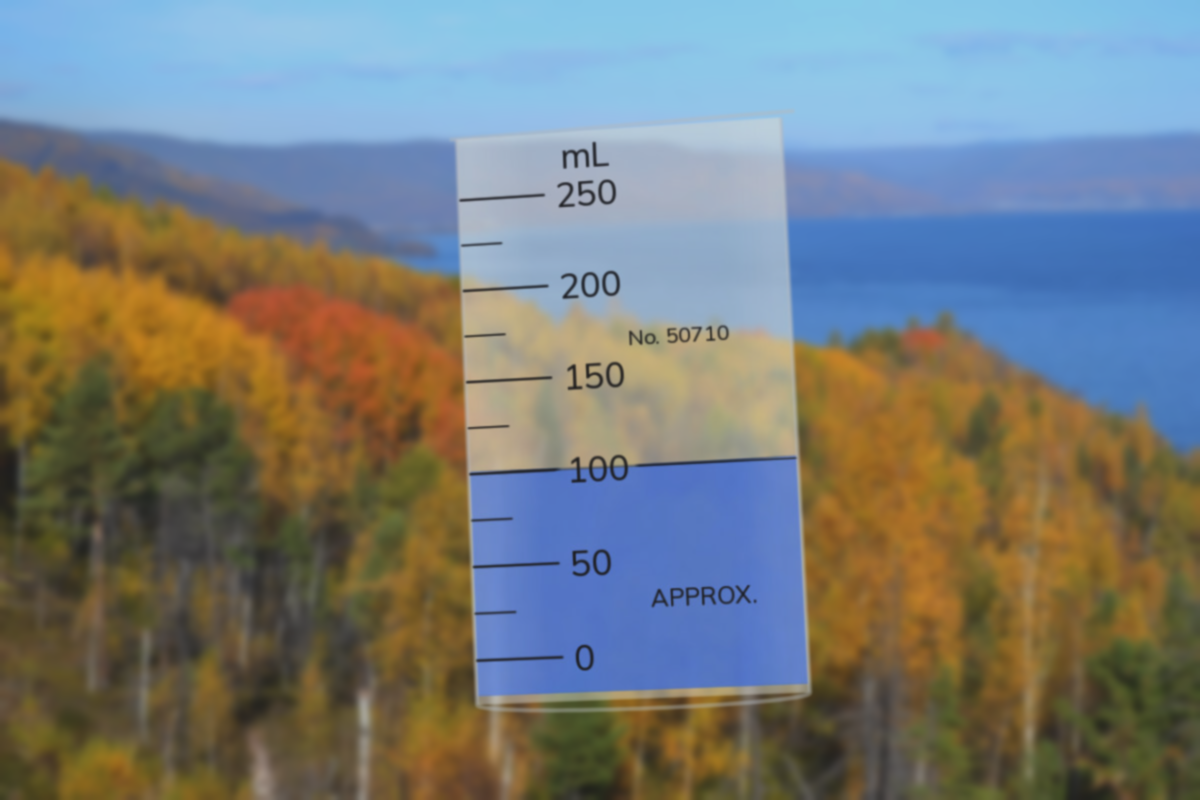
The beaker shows 100 mL
